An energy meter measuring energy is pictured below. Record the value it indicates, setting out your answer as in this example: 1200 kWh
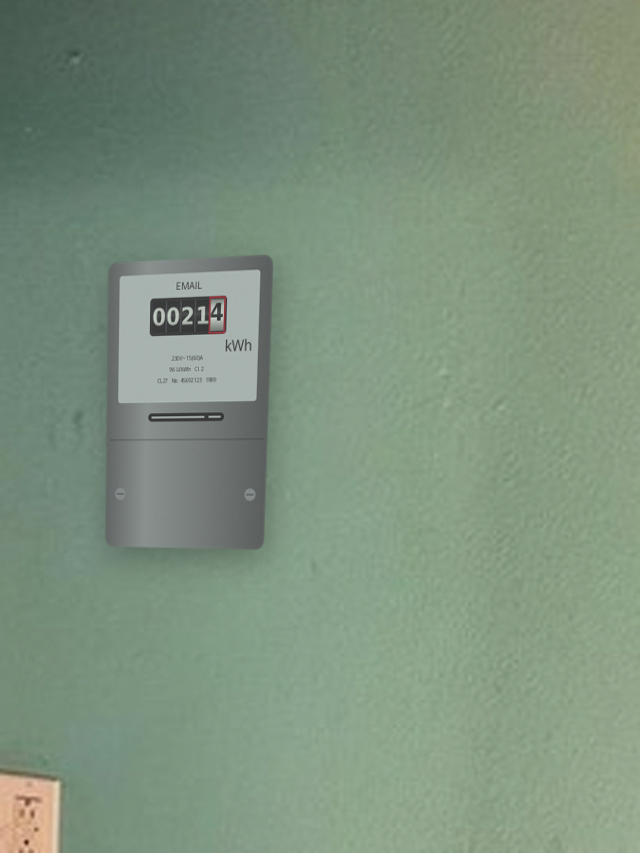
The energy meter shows 21.4 kWh
